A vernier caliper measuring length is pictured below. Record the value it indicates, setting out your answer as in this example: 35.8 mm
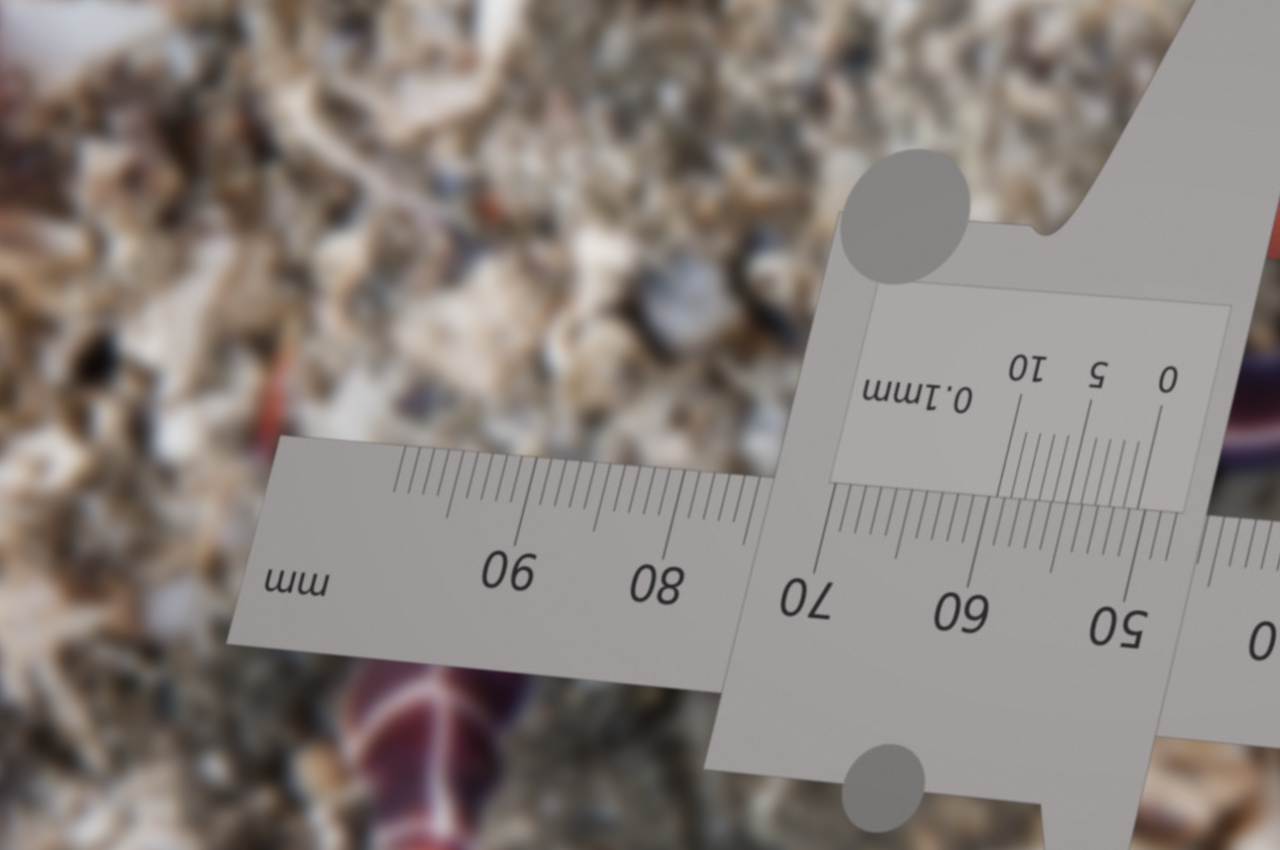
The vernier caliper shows 50.5 mm
